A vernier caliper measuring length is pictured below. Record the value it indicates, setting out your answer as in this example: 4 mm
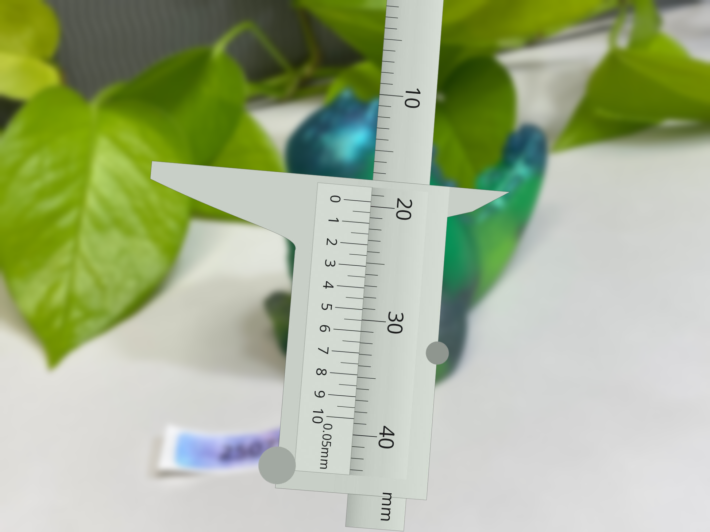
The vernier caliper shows 19.6 mm
